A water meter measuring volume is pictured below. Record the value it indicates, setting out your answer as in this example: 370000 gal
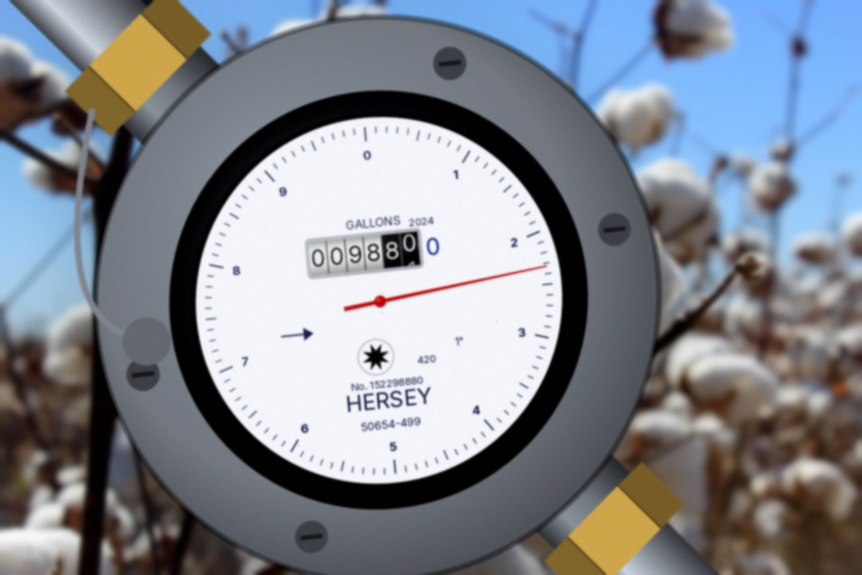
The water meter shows 98802.3 gal
